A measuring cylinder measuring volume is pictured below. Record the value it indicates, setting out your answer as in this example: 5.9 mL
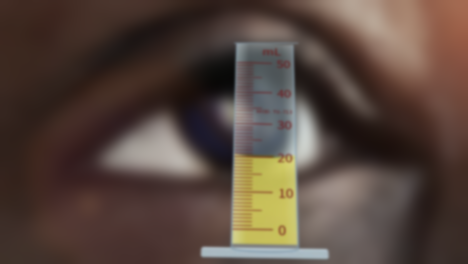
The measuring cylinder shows 20 mL
